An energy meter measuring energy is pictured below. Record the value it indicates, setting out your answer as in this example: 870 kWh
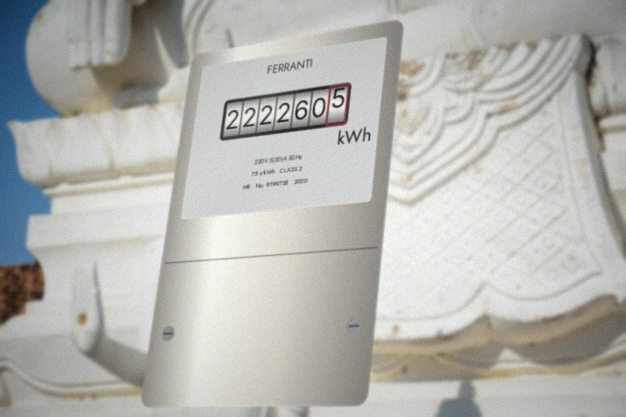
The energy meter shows 222260.5 kWh
